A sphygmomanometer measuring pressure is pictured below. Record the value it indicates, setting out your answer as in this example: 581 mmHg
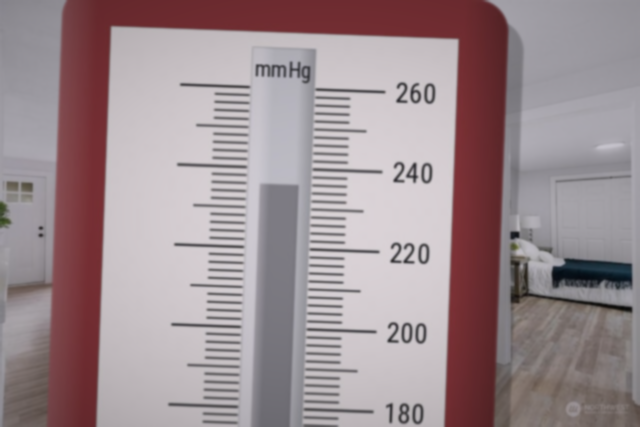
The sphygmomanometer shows 236 mmHg
